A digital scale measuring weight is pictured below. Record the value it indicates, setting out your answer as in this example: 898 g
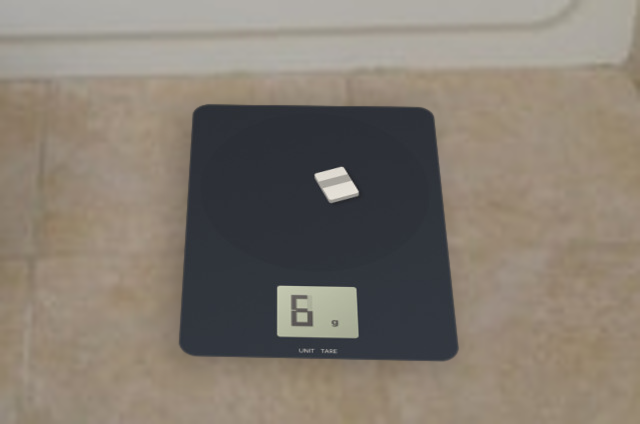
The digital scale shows 6 g
